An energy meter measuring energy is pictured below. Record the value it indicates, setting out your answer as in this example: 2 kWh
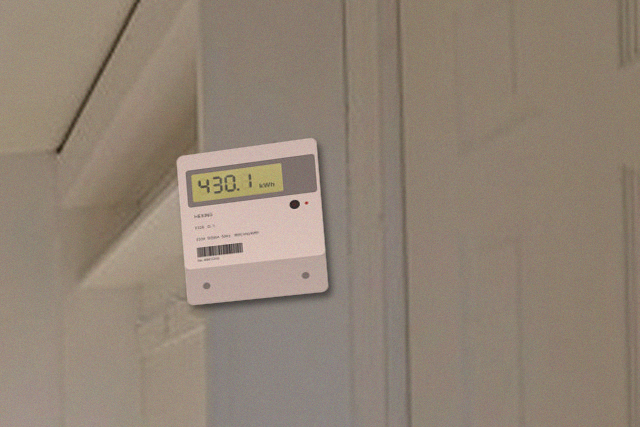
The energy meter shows 430.1 kWh
